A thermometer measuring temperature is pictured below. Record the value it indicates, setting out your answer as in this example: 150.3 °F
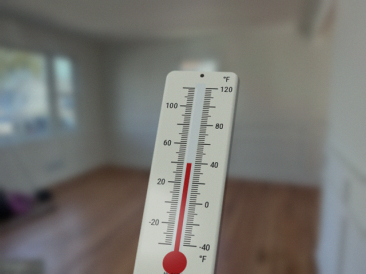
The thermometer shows 40 °F
